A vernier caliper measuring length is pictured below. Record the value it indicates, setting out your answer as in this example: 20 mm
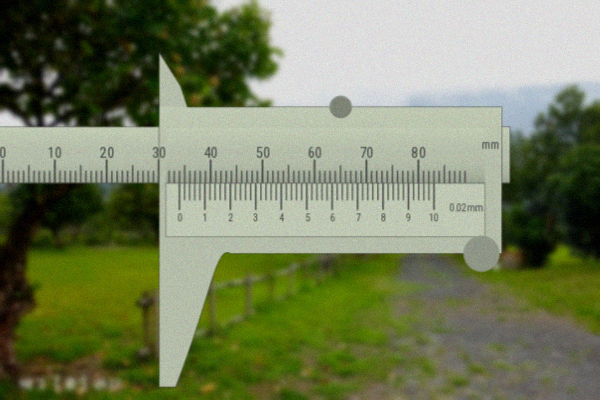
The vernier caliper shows 34.0 mm
